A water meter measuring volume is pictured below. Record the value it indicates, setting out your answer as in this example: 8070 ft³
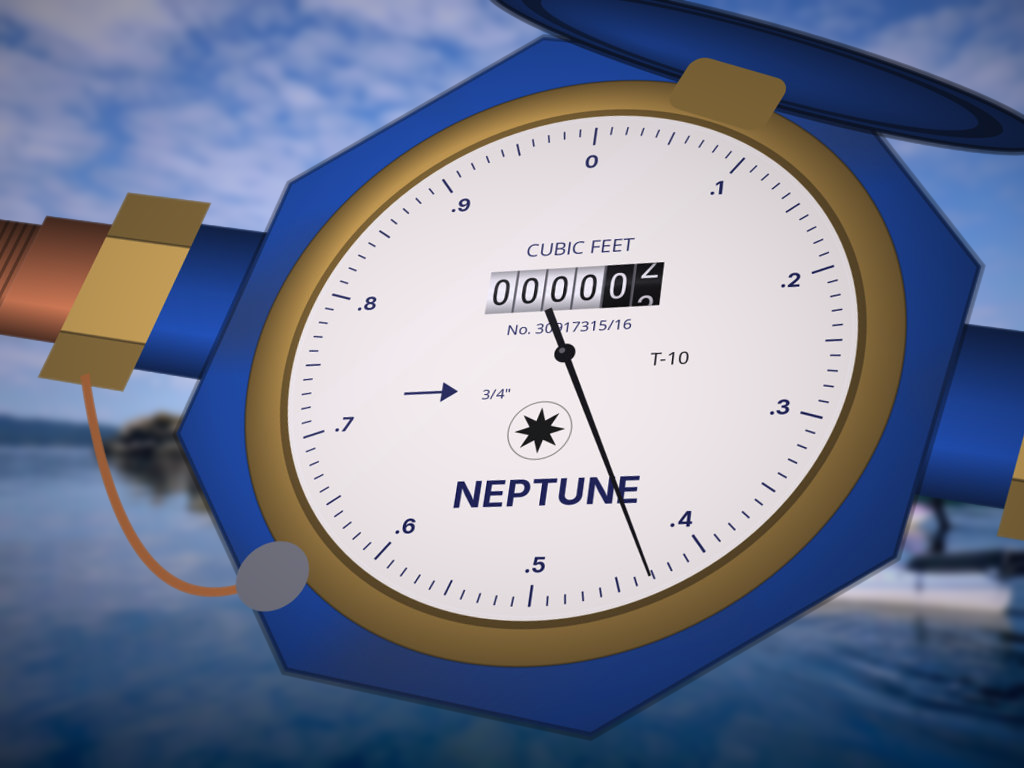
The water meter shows 2.43 ft³
